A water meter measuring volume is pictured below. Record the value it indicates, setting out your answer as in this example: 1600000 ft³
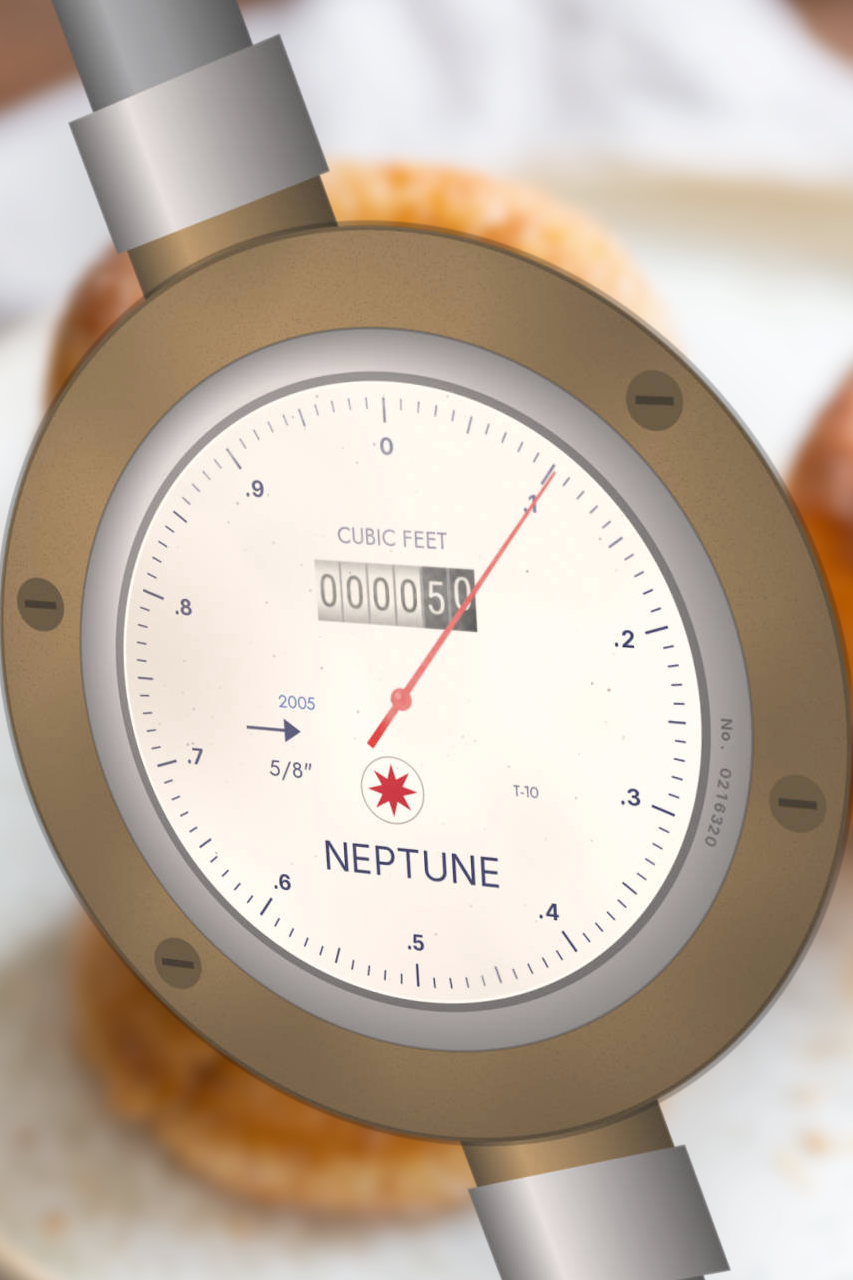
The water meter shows 50.10 ft³
